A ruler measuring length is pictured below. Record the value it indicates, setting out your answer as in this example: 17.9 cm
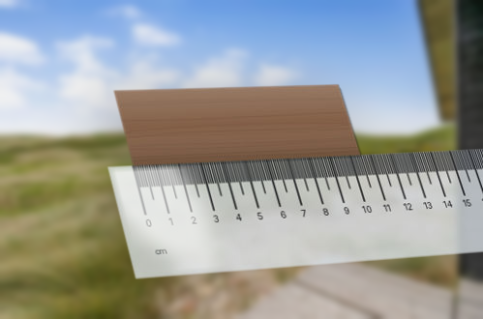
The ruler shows 10.5 cm
